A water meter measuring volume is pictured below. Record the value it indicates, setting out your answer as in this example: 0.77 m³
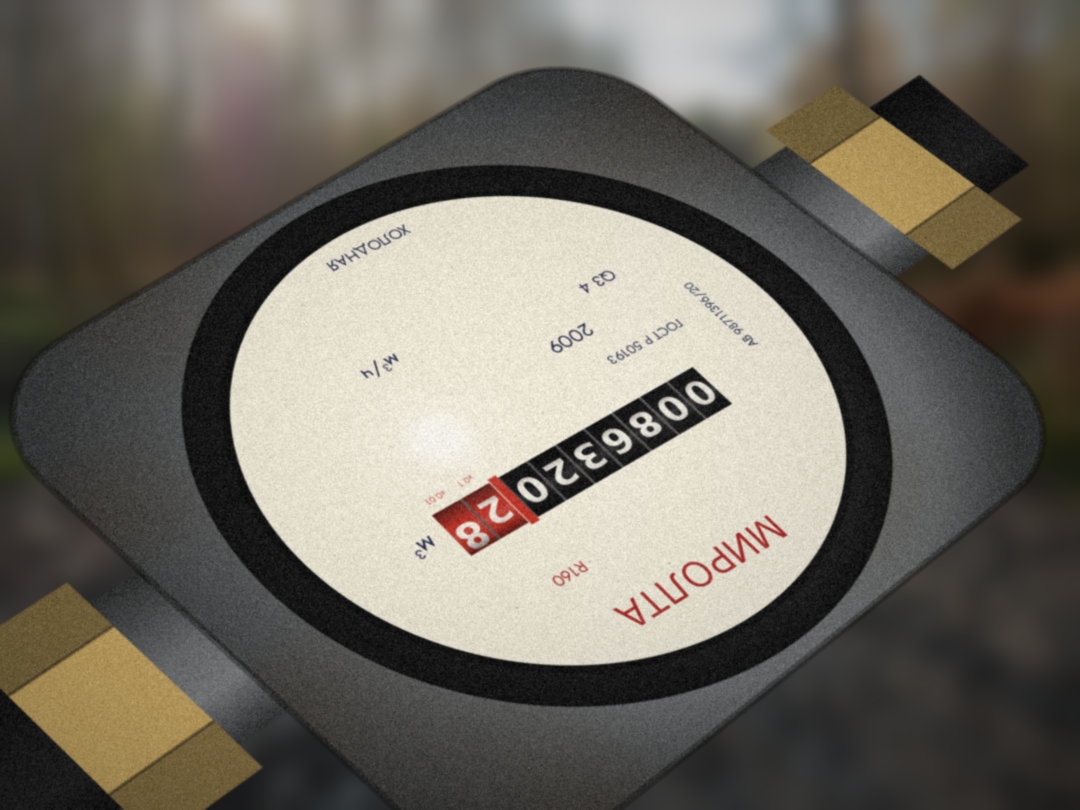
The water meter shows 86320.28 m³
